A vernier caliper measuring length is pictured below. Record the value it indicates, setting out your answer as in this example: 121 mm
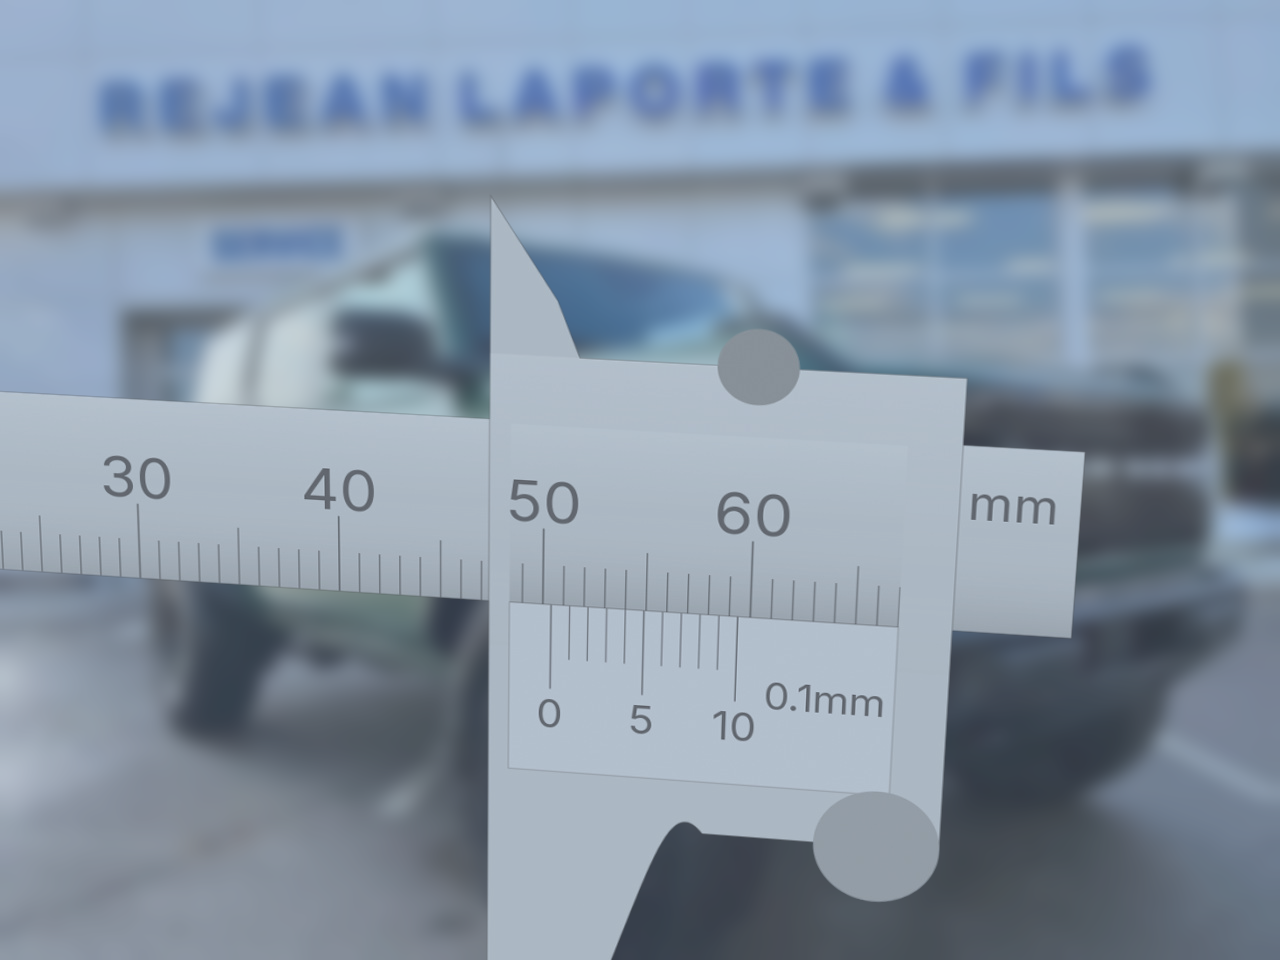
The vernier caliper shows 50.4 mm
